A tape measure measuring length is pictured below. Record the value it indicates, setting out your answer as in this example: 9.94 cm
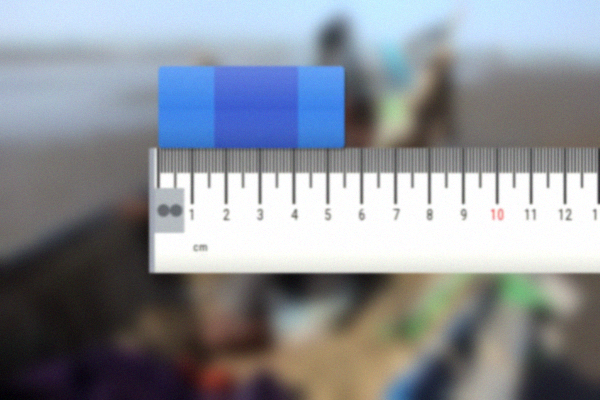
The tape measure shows 5.5 cm
